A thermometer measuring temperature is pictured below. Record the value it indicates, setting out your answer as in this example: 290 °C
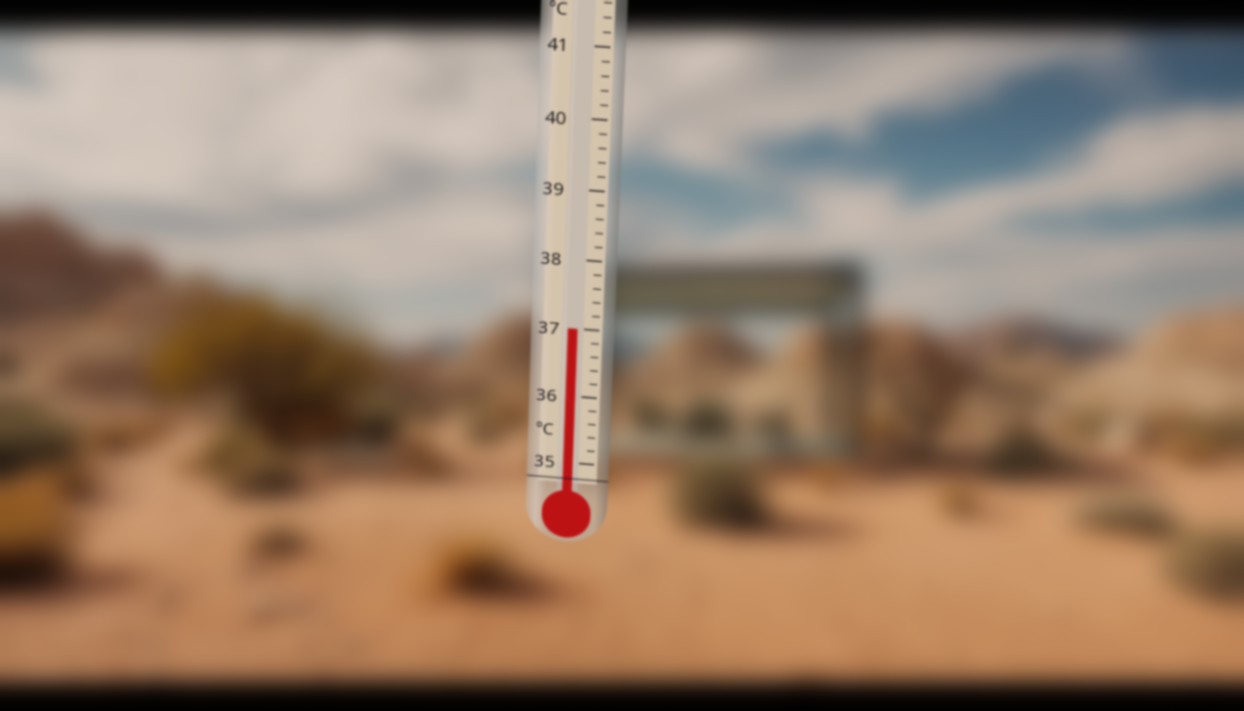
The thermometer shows 37 °C
